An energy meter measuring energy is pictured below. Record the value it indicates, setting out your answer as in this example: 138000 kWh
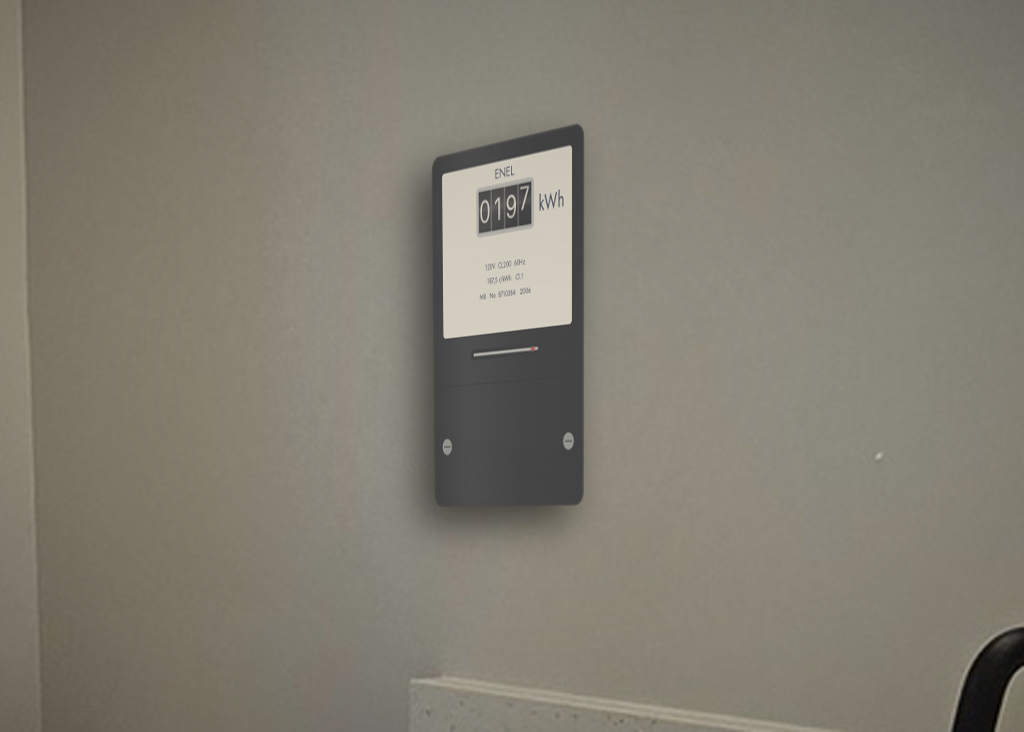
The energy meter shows 197 kWh
